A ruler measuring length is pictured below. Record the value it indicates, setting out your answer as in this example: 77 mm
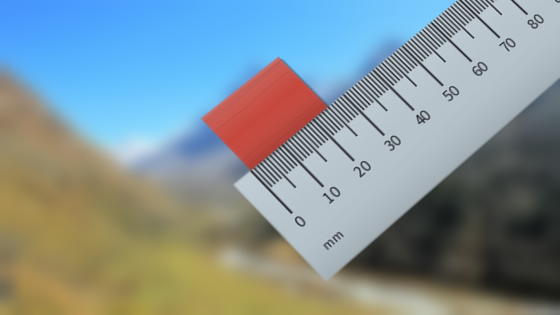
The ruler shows 25 mm
